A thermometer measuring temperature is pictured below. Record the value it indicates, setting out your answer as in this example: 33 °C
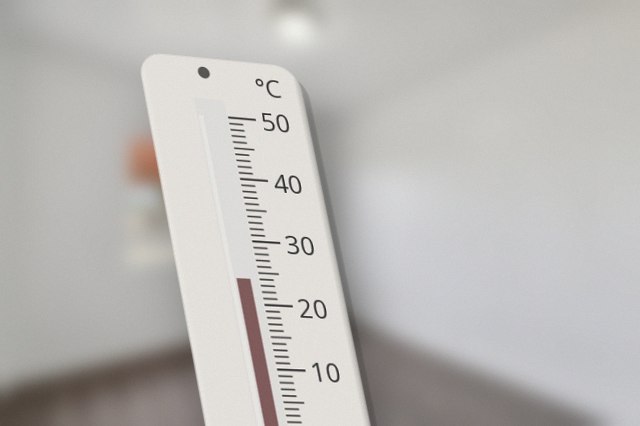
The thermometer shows 24 °C
